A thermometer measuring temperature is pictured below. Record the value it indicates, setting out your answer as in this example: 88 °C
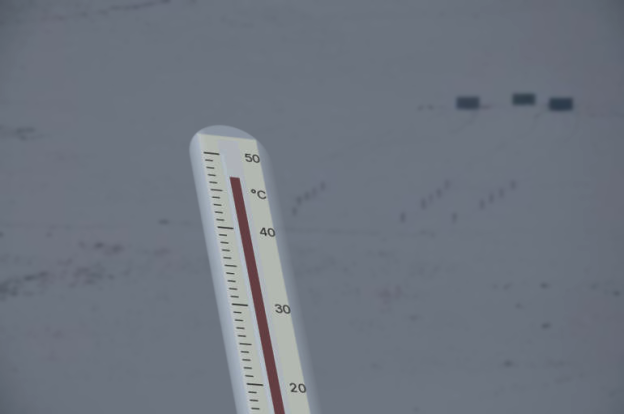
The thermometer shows 47 °C
